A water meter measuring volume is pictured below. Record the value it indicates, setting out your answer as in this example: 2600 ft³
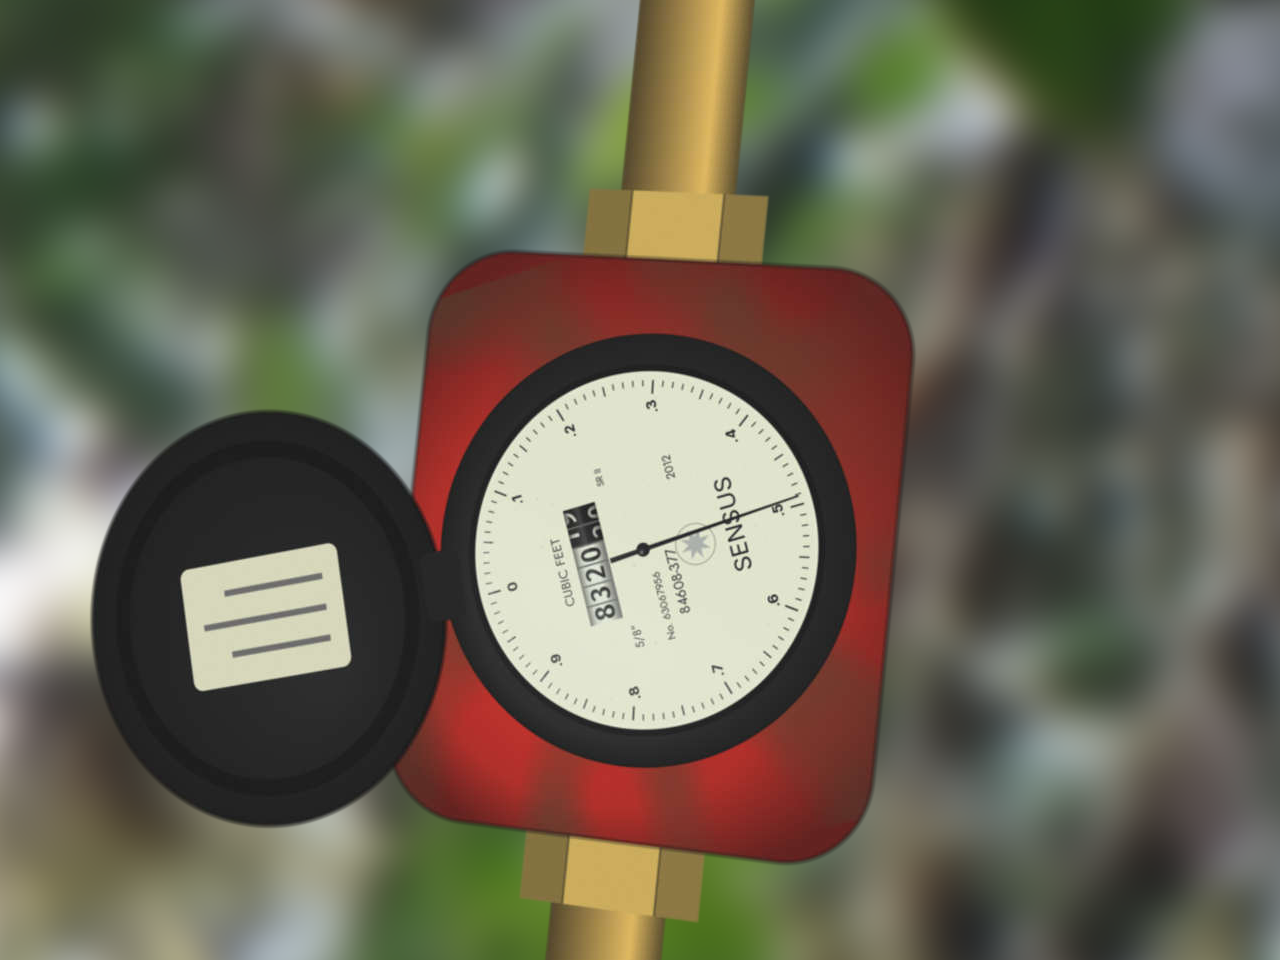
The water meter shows 832019.49 ft³
